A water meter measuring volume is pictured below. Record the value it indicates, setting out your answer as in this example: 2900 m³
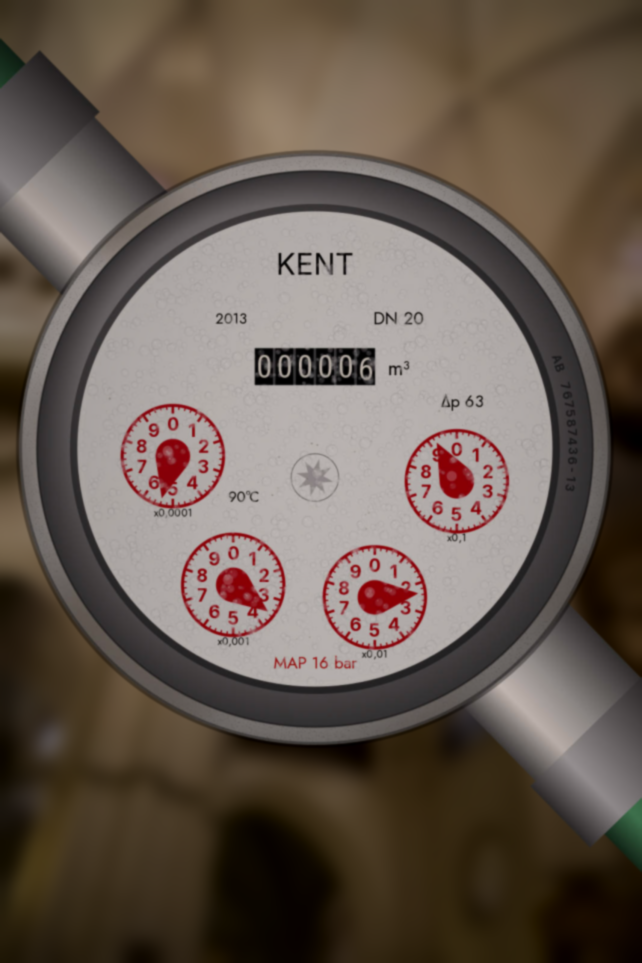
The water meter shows 5.9235 m³
